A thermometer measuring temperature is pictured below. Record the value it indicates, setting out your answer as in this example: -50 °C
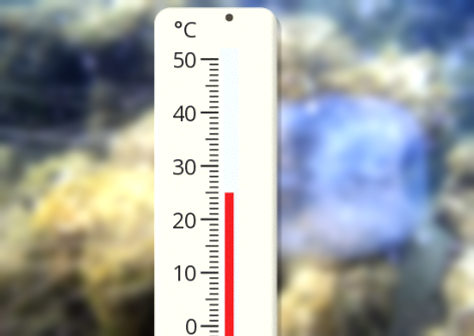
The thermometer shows 25 °C
